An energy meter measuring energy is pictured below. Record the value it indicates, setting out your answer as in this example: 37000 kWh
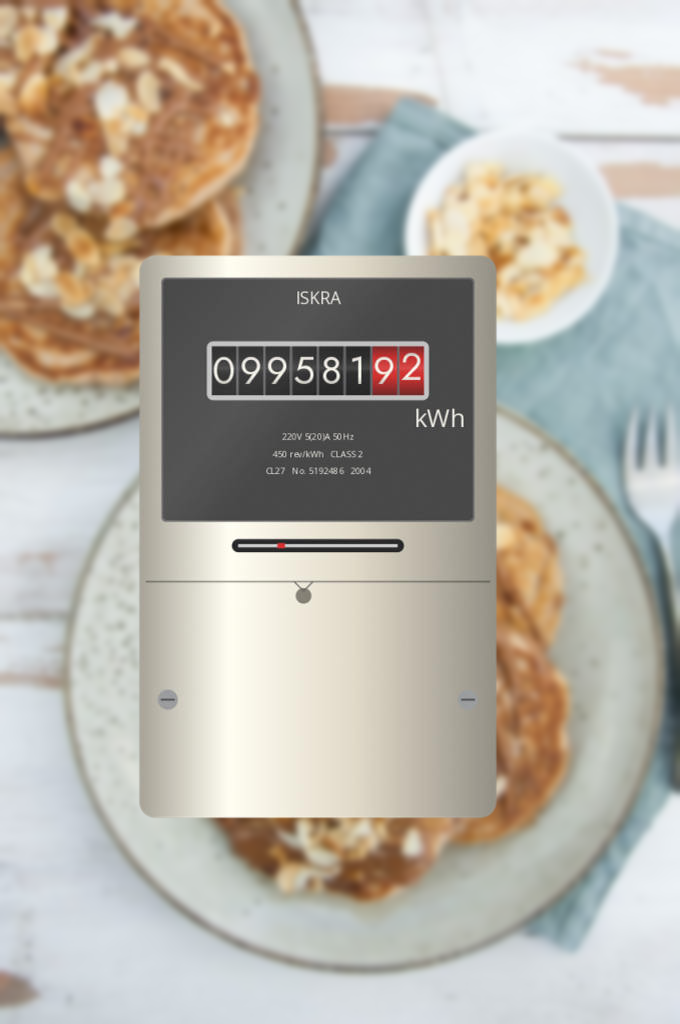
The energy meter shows 99581.92 kWh
